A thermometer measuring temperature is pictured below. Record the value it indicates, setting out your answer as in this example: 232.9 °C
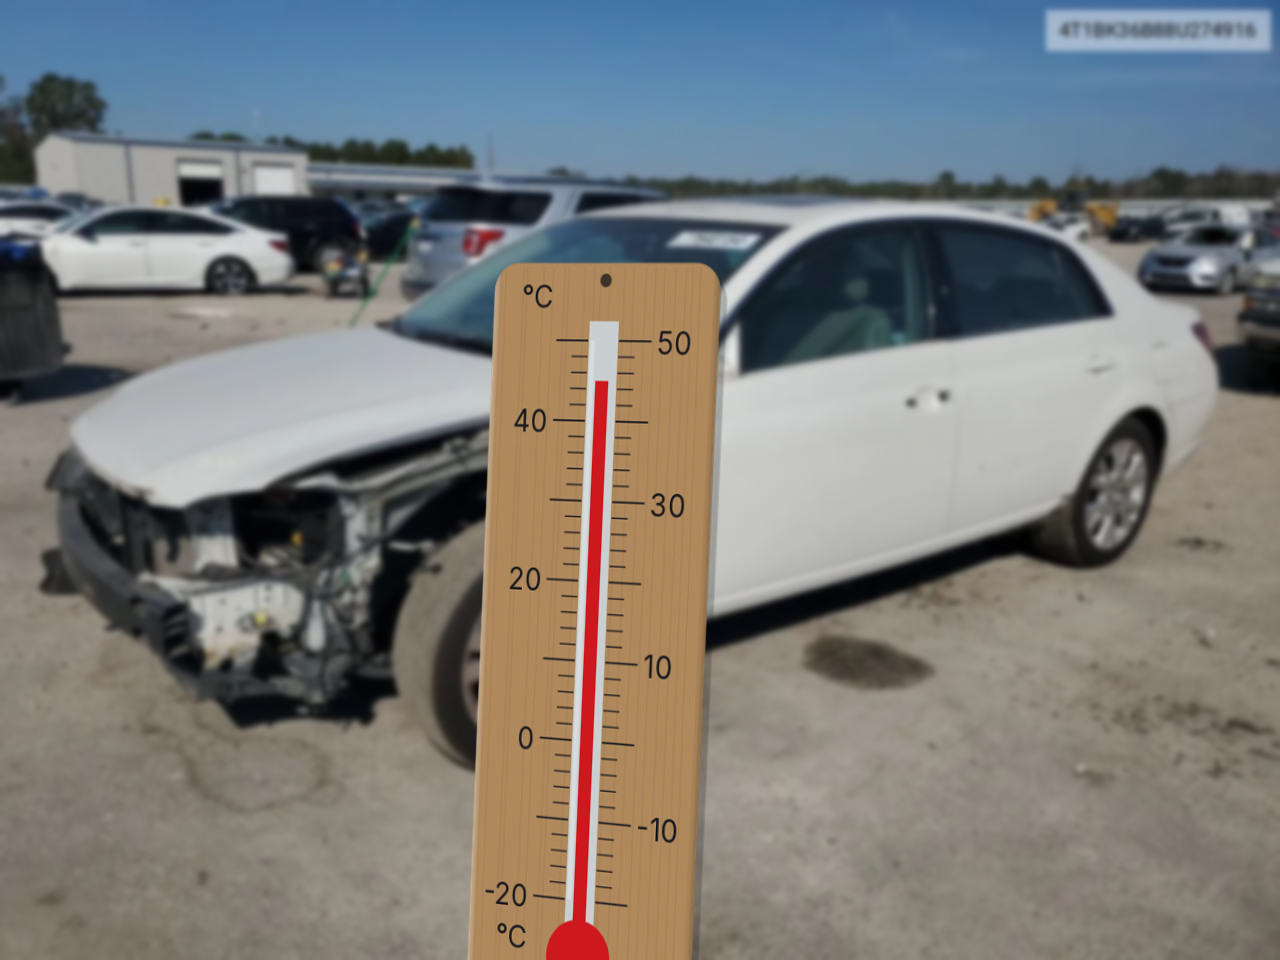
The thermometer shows 45 °C
